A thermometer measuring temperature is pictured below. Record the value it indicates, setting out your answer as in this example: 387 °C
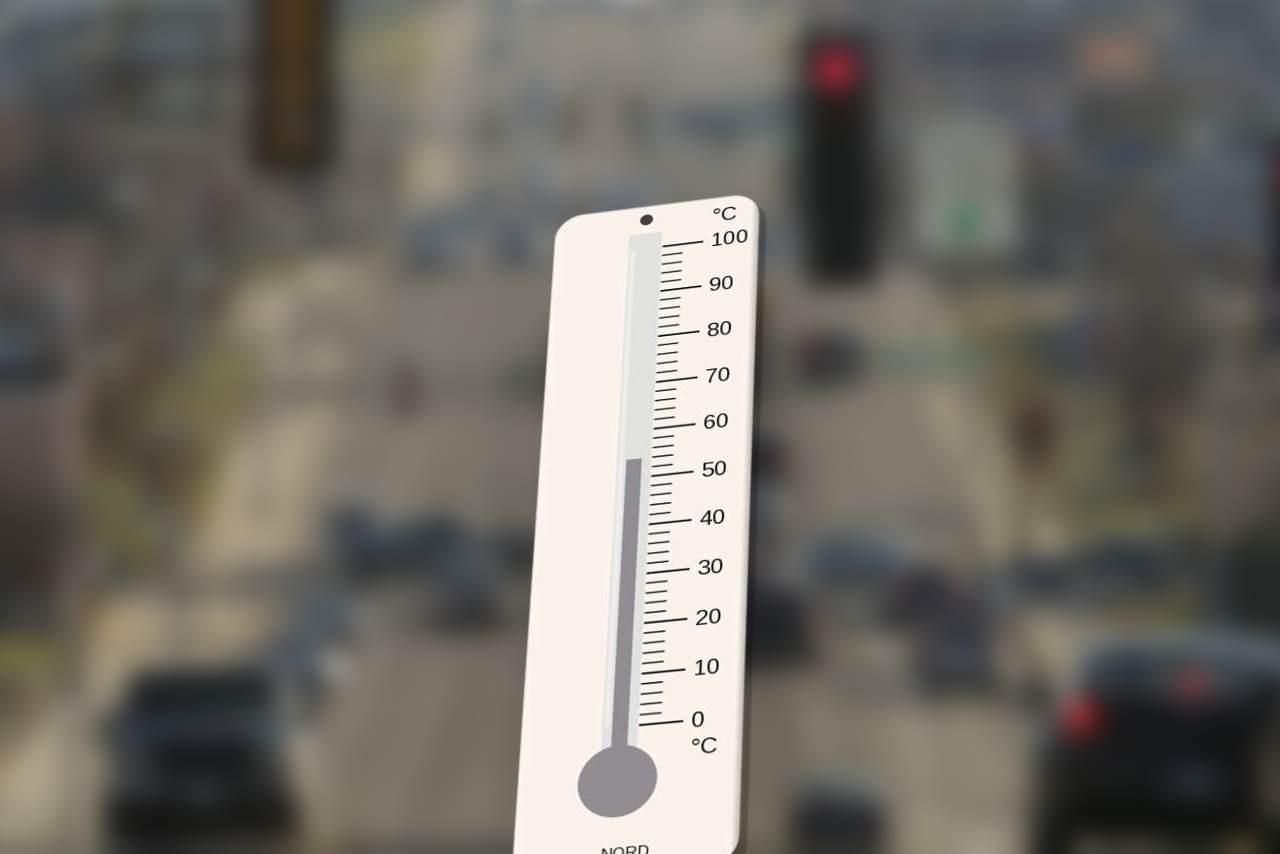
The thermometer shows 54 °C
